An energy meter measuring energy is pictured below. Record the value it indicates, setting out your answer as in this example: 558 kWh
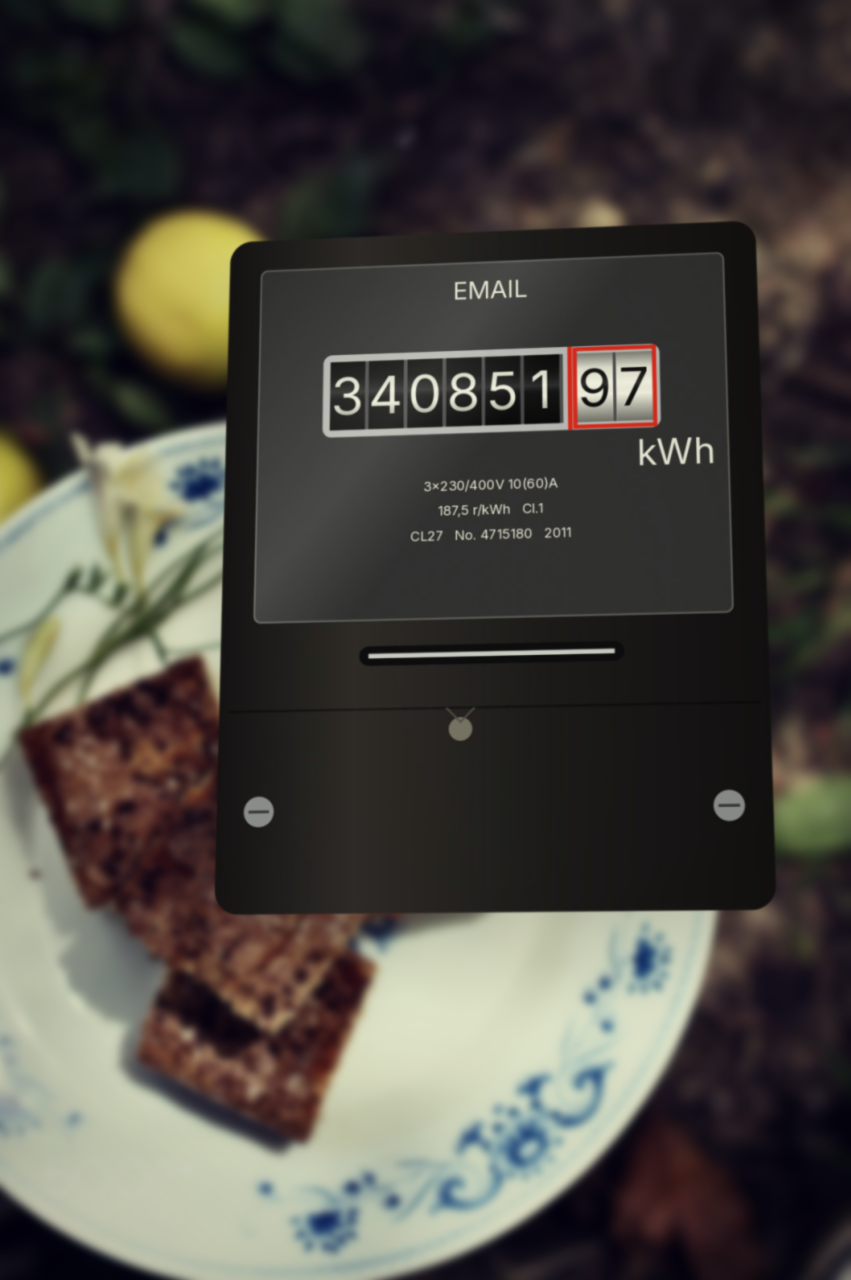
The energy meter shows 340851.97 kWh
